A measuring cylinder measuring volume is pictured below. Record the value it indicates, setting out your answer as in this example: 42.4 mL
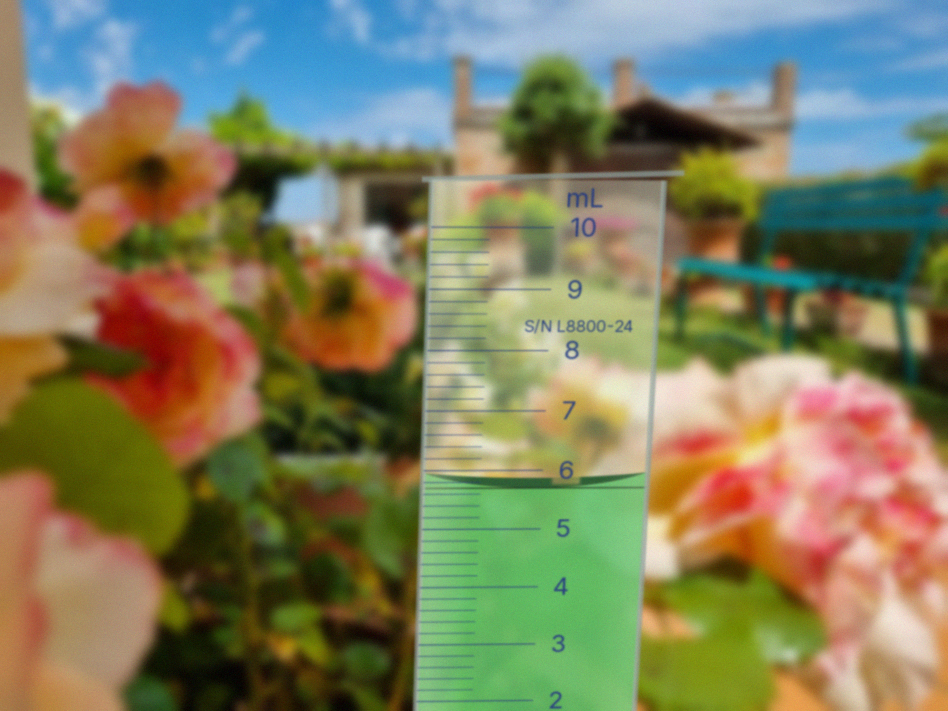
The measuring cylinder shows 5.7 mL
